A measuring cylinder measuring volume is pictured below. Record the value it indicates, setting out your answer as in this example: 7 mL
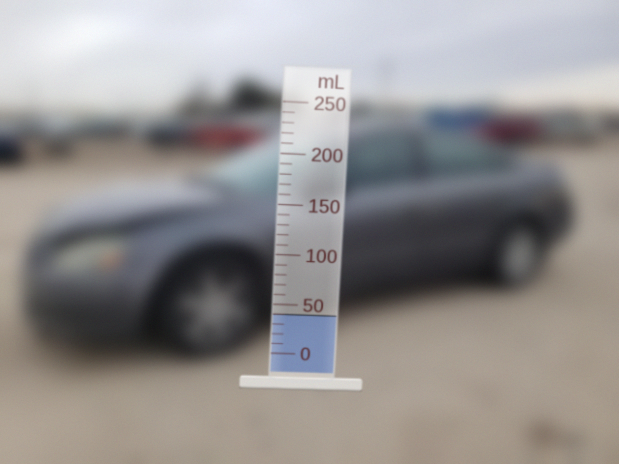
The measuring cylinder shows 40 mL
